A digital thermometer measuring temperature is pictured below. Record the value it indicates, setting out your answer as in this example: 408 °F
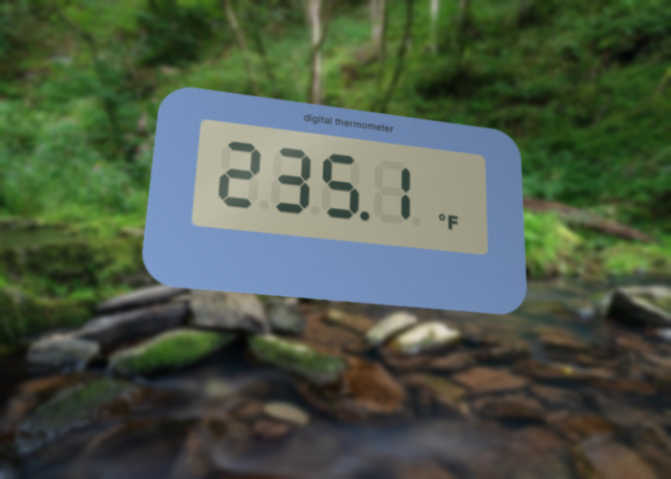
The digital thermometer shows 235.1 °F
